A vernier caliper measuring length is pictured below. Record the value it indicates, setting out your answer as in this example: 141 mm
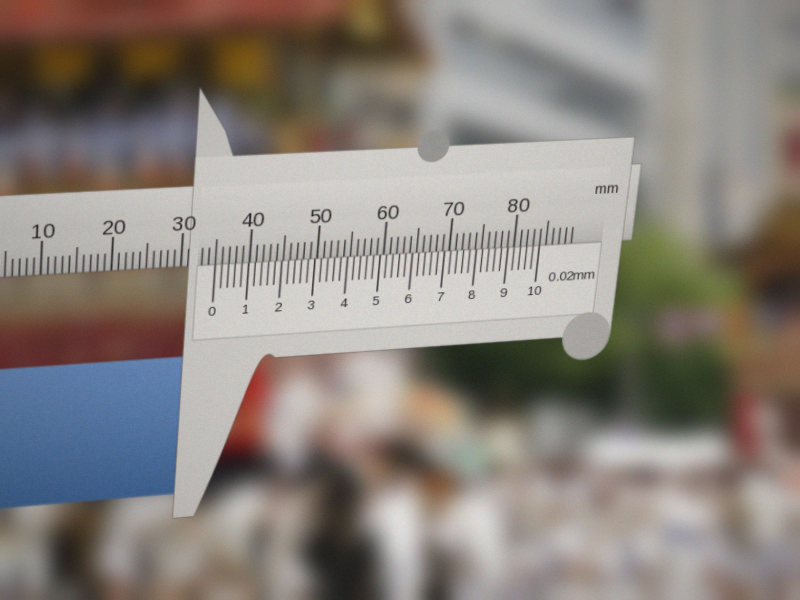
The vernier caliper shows 35.0 mm
